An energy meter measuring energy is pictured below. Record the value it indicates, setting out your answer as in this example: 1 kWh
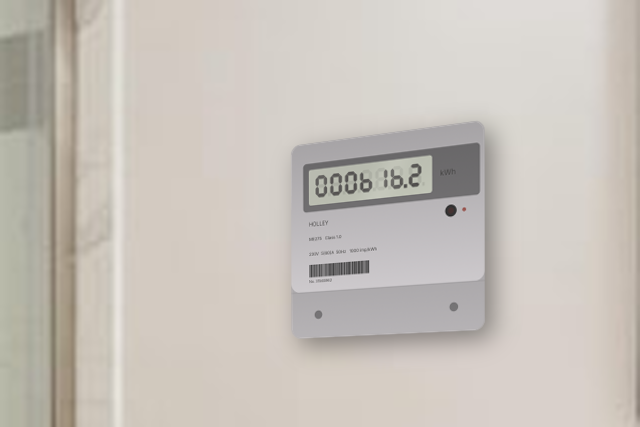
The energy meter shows 616.2 kWh
